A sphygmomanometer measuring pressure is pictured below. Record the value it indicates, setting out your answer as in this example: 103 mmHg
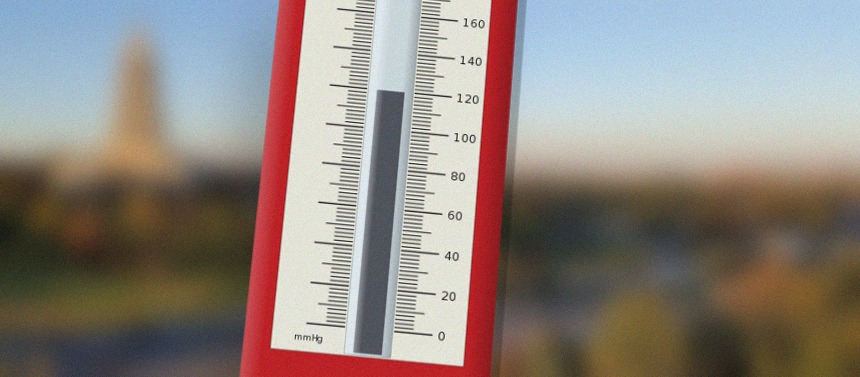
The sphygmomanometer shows 120 mmHg
